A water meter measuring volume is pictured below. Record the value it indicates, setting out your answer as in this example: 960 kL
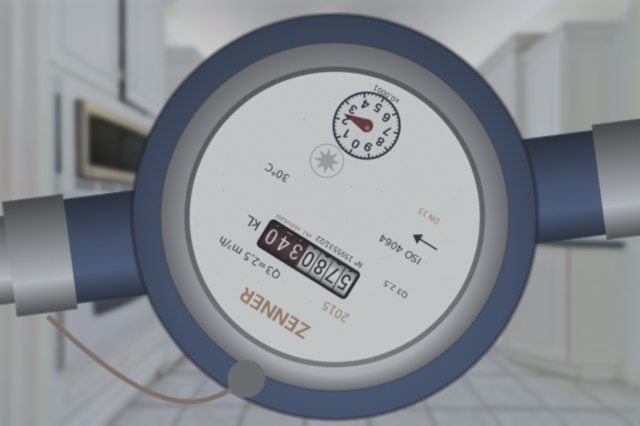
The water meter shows 5780.3402 kL
